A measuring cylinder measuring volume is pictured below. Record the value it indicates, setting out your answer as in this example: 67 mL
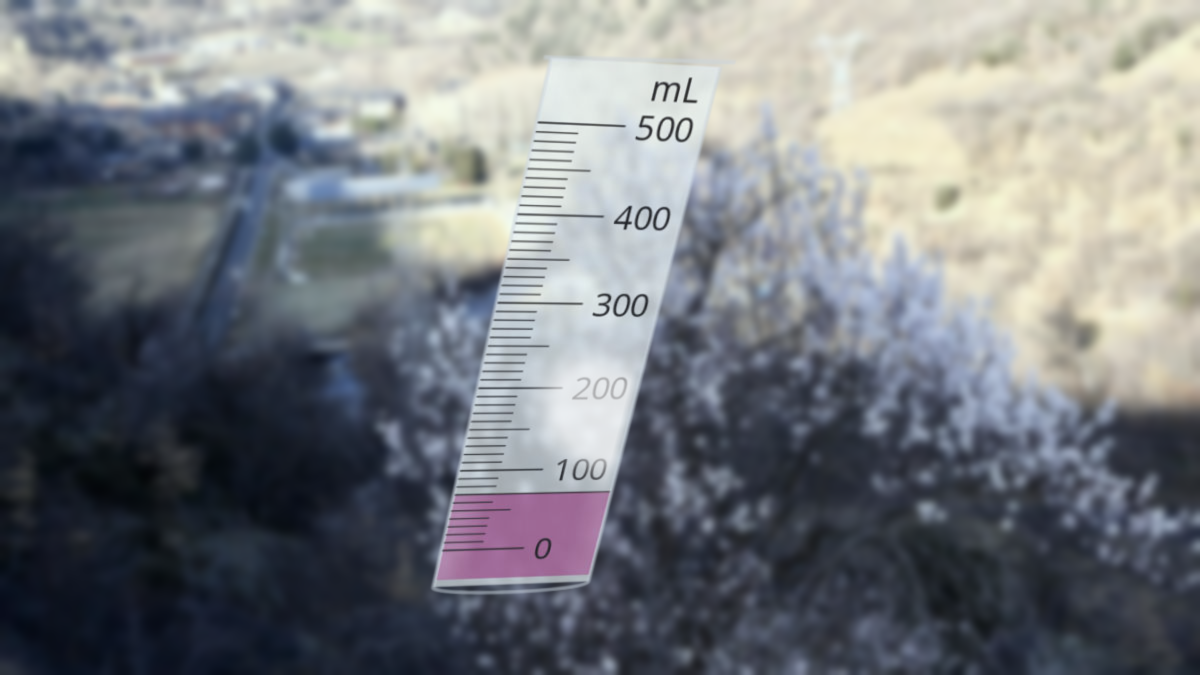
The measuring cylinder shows 70 mL
